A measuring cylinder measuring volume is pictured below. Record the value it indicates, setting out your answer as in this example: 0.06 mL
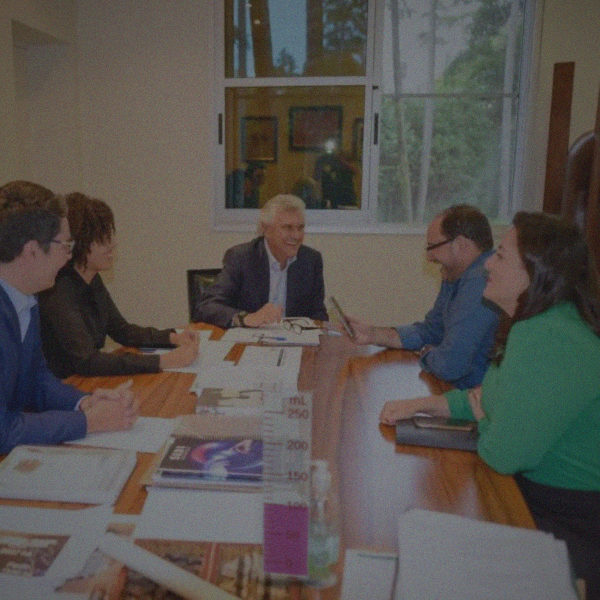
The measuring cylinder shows 100 mL
